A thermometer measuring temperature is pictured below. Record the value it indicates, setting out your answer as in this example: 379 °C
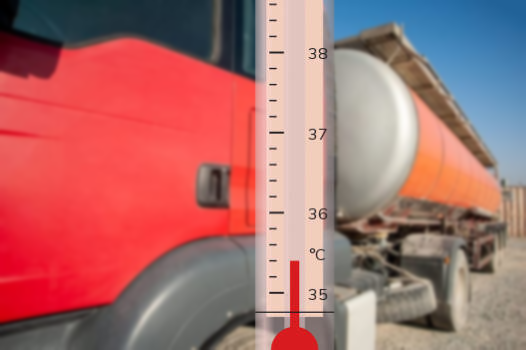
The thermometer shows 35.4 °C
